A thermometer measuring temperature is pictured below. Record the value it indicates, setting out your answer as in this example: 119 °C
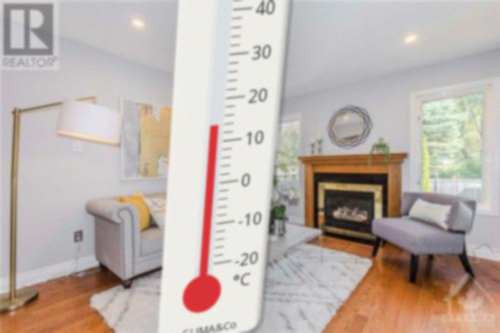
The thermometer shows 14 °C
